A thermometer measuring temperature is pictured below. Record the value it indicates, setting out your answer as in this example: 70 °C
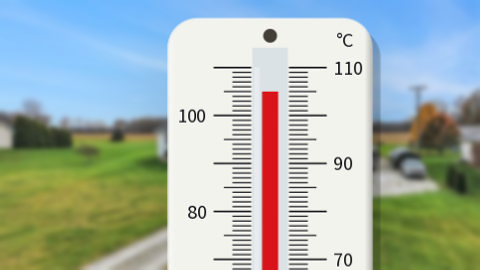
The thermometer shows 105 °C
